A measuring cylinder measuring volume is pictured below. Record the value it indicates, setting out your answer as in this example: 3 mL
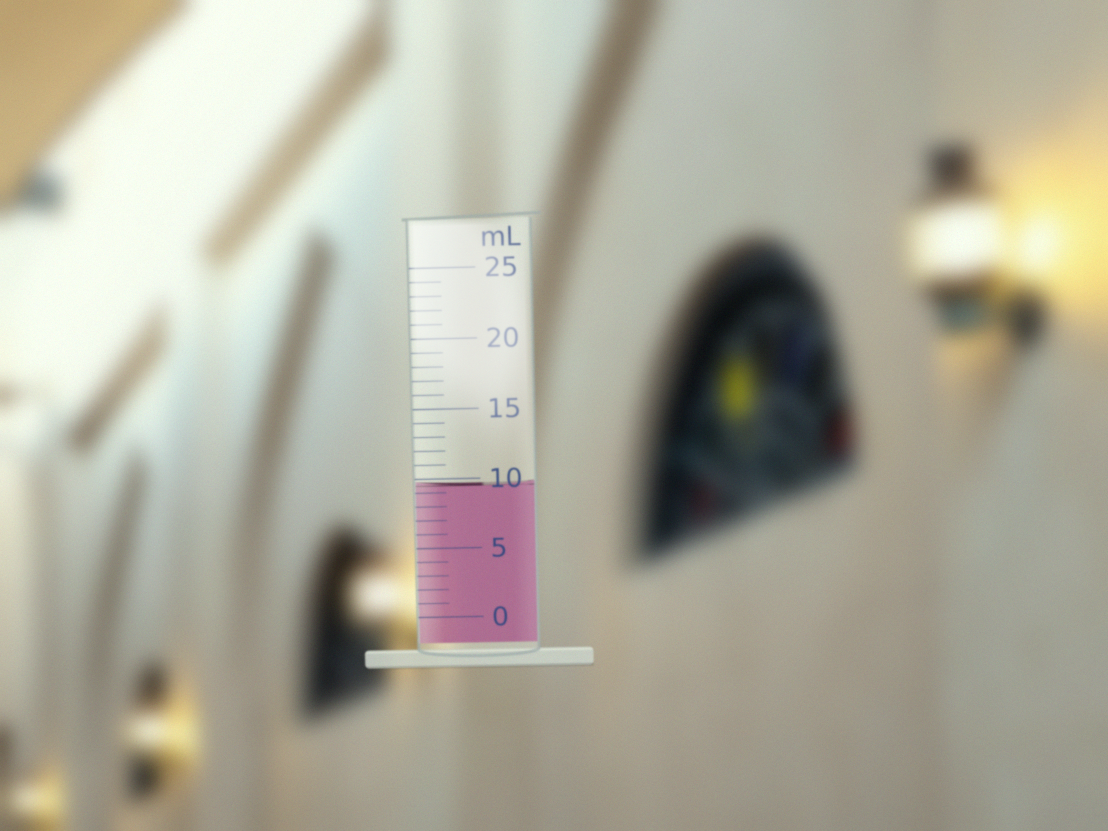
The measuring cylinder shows 9.5 mL
